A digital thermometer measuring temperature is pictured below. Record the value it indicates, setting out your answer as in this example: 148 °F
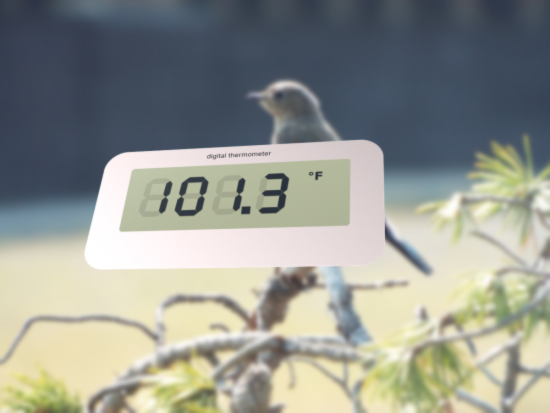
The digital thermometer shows 101.3 °F
